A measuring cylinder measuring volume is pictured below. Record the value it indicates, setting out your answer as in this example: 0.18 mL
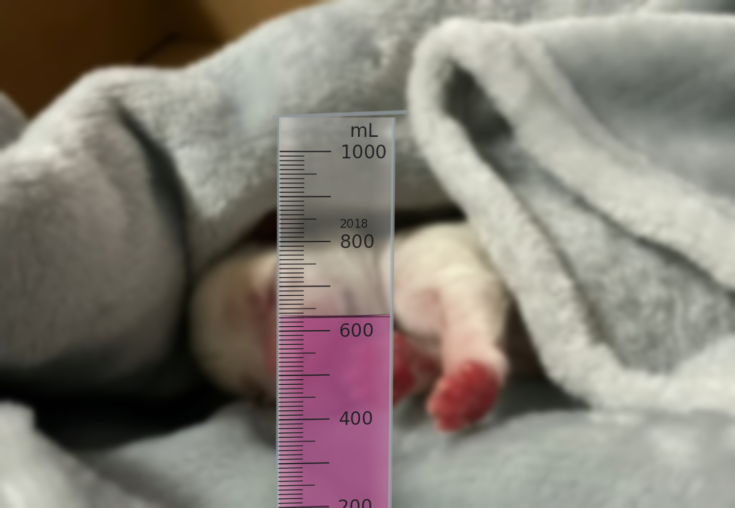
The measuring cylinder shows 630 mL
